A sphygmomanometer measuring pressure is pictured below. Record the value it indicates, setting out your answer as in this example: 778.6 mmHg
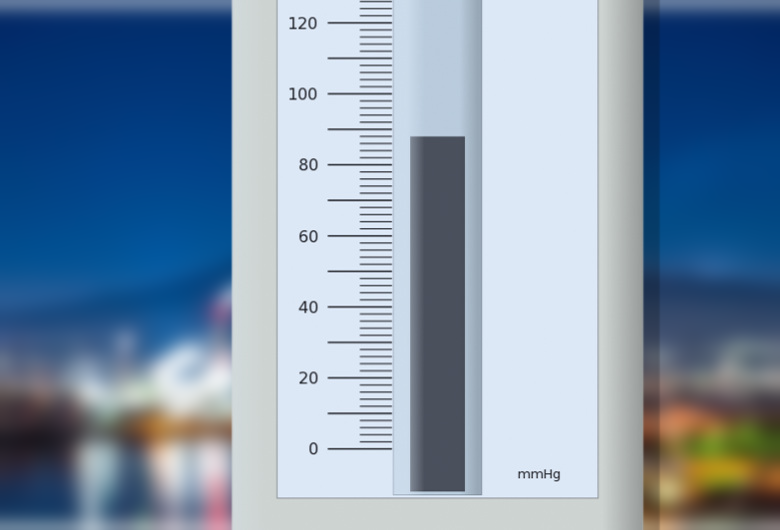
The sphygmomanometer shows 88 mmHg
